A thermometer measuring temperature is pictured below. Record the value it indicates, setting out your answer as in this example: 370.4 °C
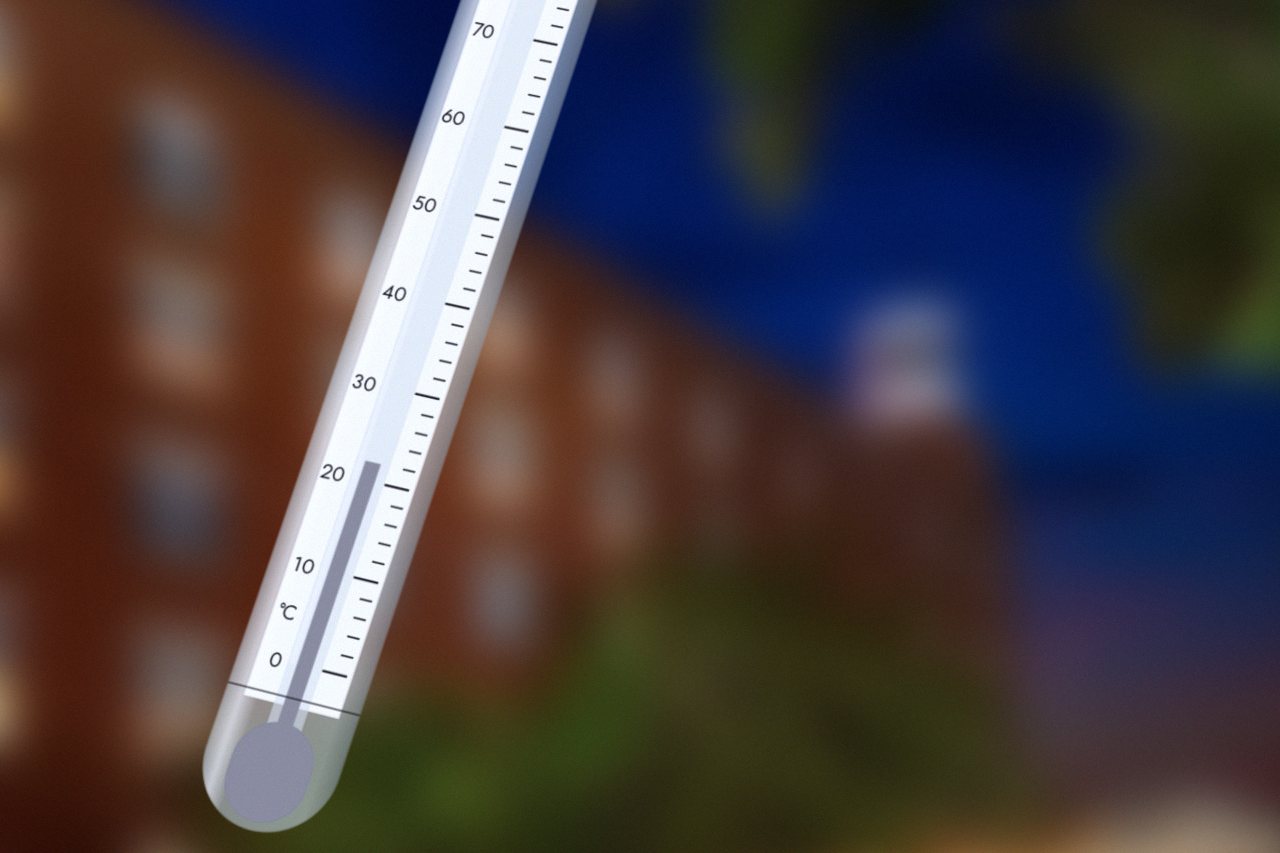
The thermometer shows 22 °C
